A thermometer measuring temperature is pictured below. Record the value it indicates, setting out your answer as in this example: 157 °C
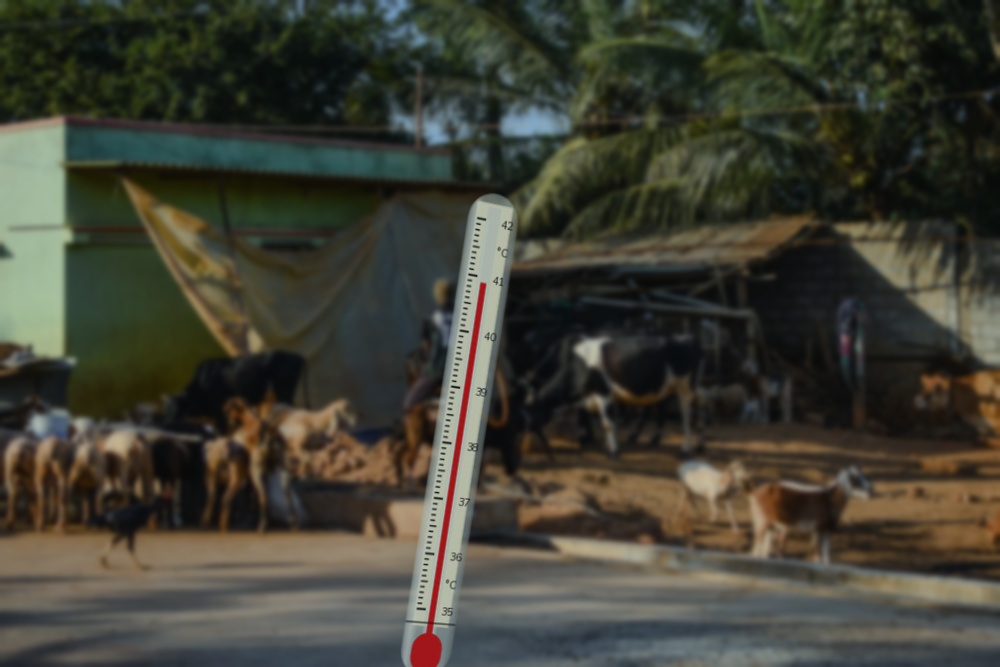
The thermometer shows 40.9 °C
